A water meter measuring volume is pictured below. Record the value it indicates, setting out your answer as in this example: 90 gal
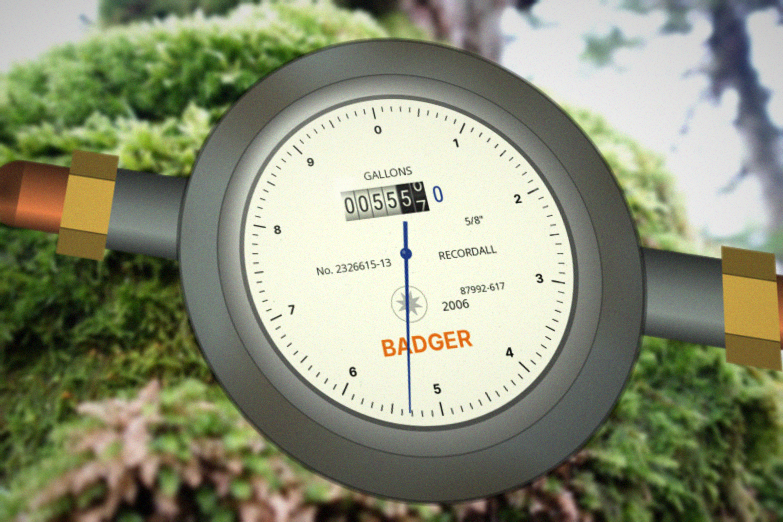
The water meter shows 55565.3 gal
